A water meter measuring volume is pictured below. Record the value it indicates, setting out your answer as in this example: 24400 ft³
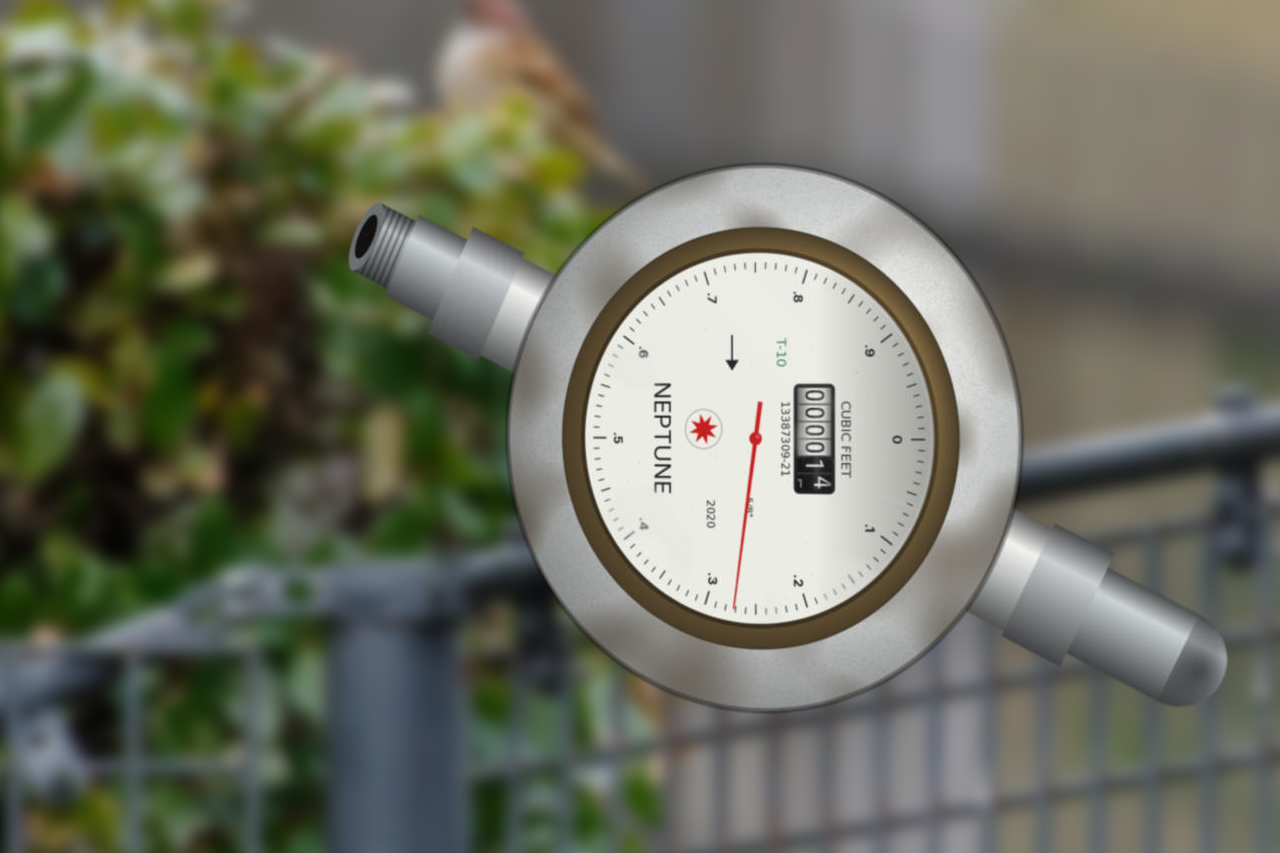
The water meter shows 14.27 ft³
